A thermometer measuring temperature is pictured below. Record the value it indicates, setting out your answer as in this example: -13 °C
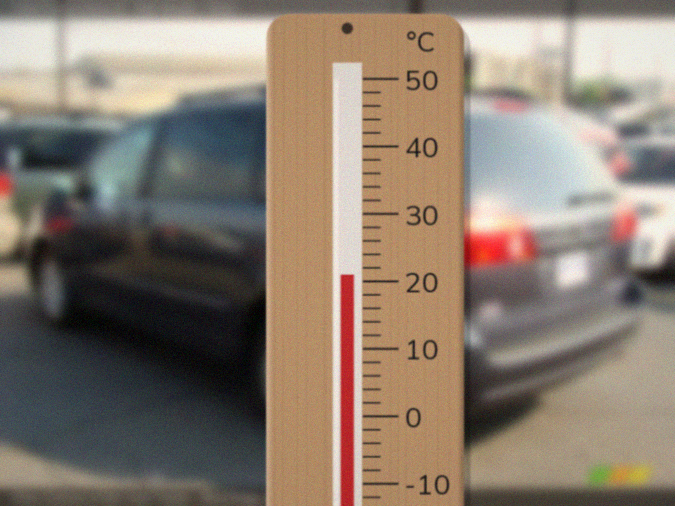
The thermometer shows 21 °C
